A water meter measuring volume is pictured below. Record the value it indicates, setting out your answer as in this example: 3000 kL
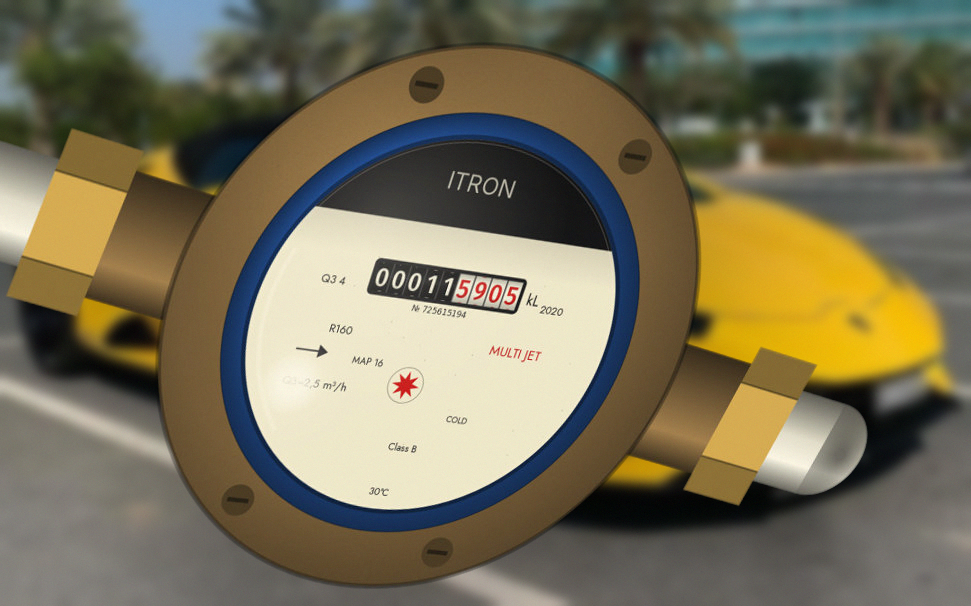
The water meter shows 11.5905 kL
